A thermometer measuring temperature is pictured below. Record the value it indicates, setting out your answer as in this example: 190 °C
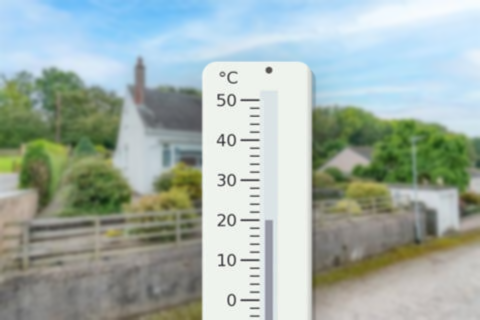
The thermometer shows 20 °C
